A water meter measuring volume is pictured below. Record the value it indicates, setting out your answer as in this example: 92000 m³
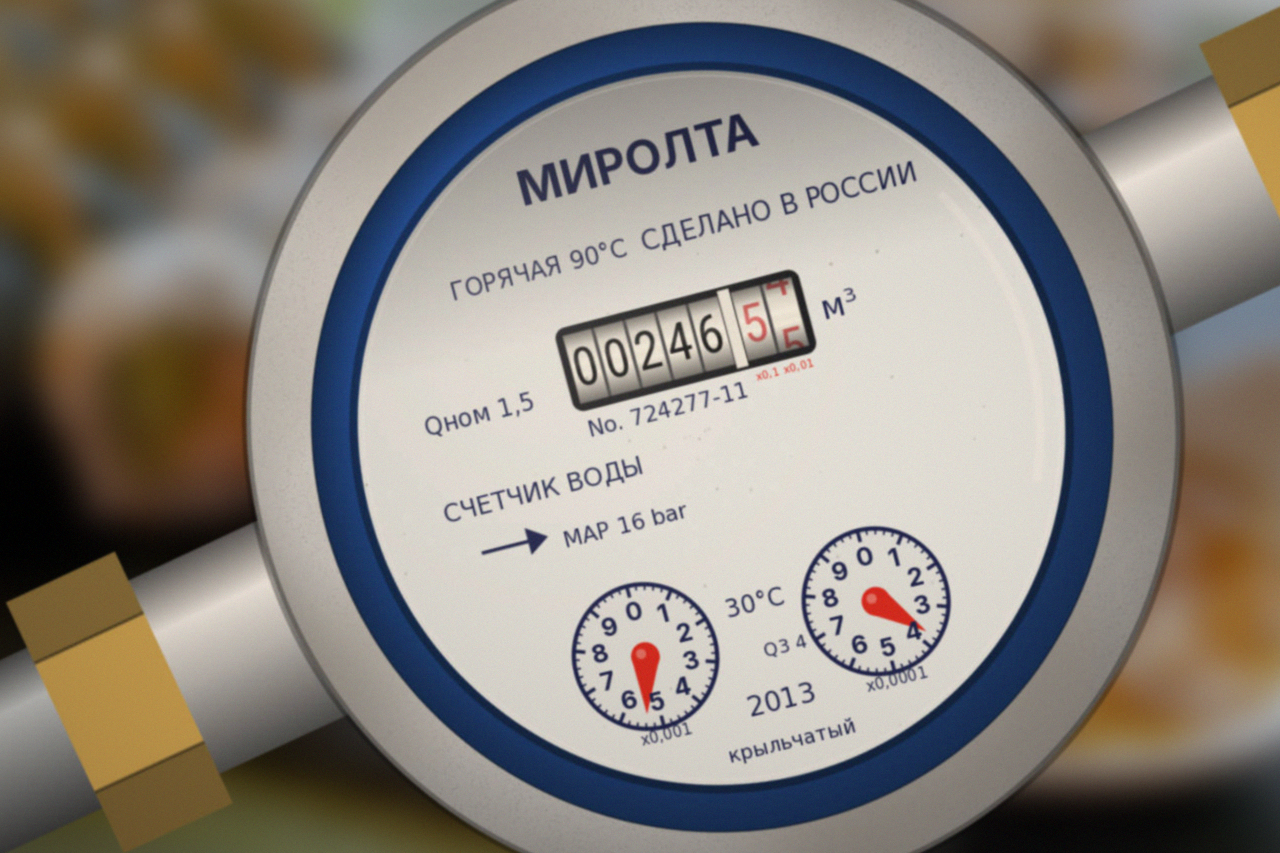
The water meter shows 246.5453 m³
